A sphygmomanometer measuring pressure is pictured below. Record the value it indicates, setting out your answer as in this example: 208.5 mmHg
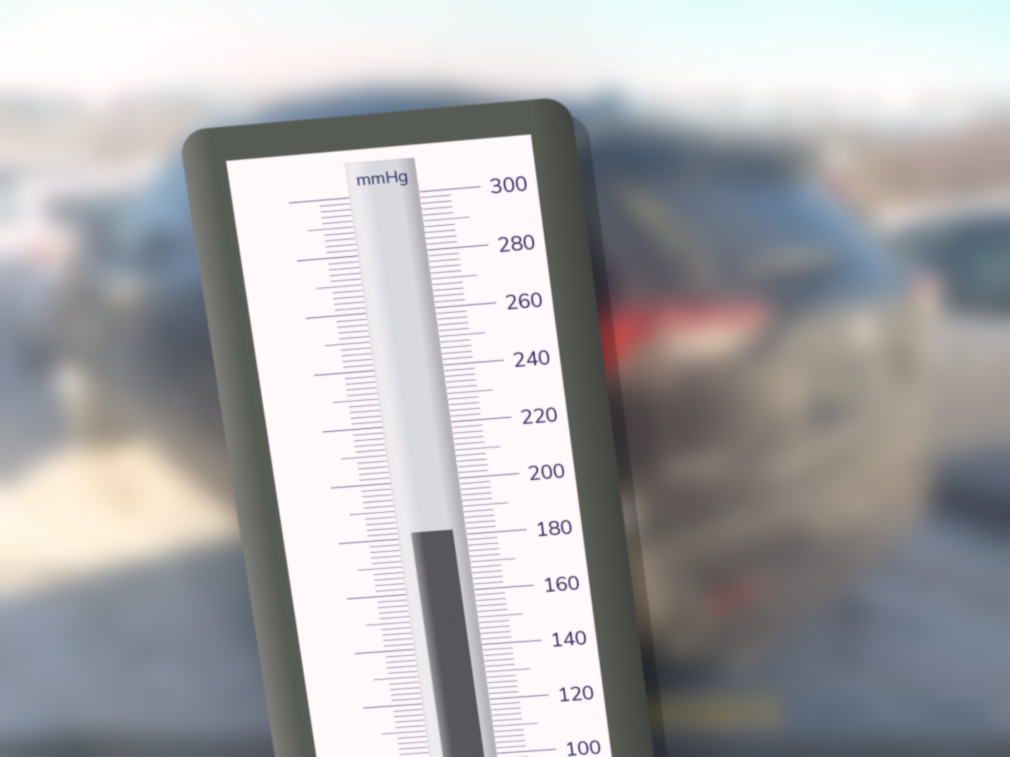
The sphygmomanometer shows 182 mmHg
